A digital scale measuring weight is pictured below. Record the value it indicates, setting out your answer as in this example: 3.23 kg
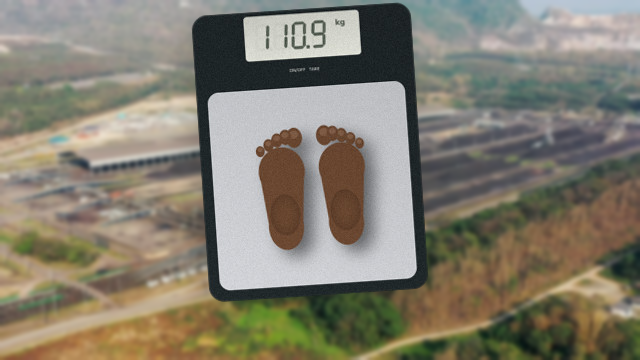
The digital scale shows 110.9 kg
